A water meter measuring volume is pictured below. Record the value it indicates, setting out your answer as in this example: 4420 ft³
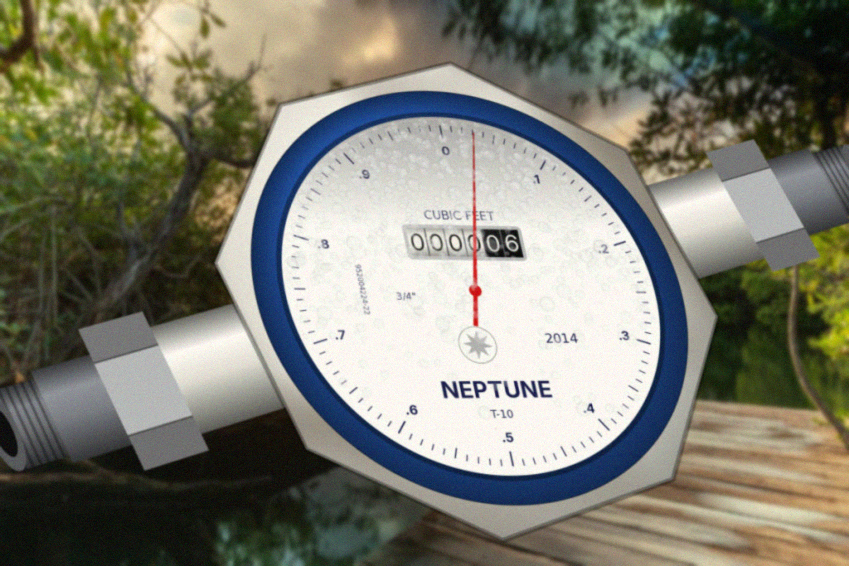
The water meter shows 6.03 ft³
